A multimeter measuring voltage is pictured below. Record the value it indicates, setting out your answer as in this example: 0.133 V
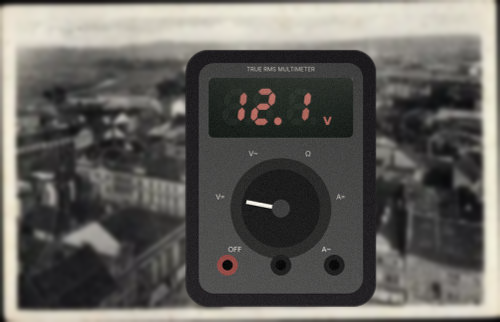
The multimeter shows 12.1 V
